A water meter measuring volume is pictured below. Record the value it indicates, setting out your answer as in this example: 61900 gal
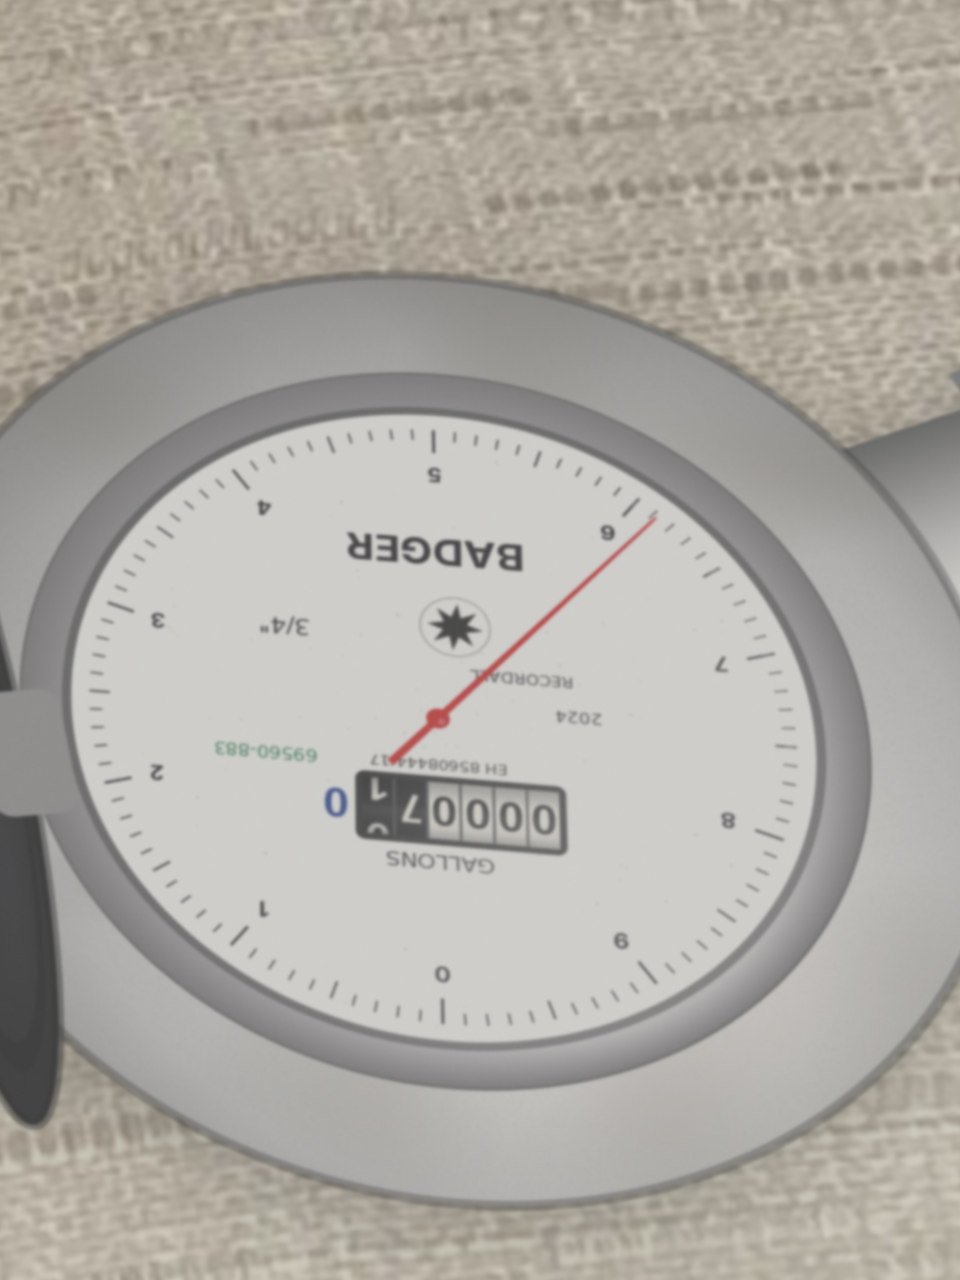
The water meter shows 706.1 gal
